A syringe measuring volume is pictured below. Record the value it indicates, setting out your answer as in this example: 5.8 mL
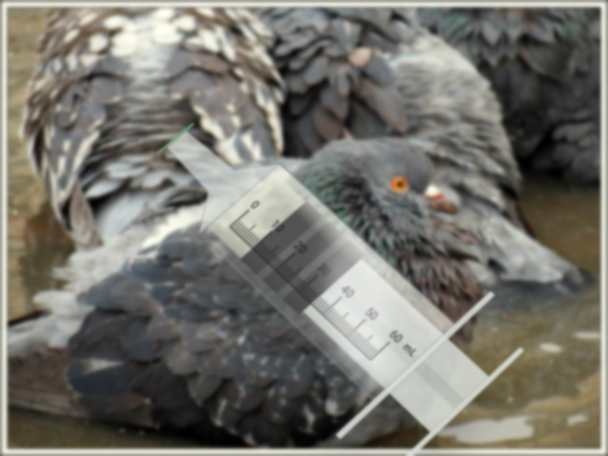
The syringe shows 10 mL
